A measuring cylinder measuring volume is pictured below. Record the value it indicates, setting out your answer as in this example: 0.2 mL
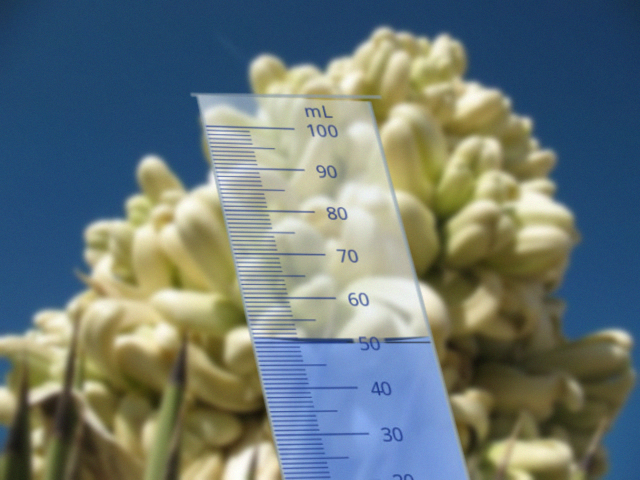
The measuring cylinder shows 50 mL
